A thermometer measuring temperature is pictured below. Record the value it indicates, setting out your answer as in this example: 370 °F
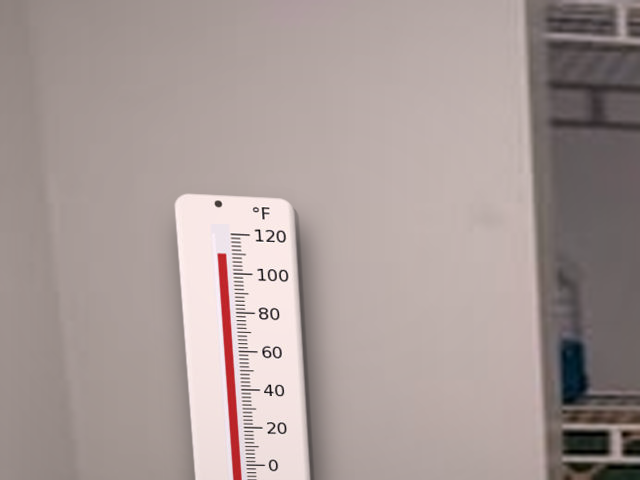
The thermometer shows 110 °F
